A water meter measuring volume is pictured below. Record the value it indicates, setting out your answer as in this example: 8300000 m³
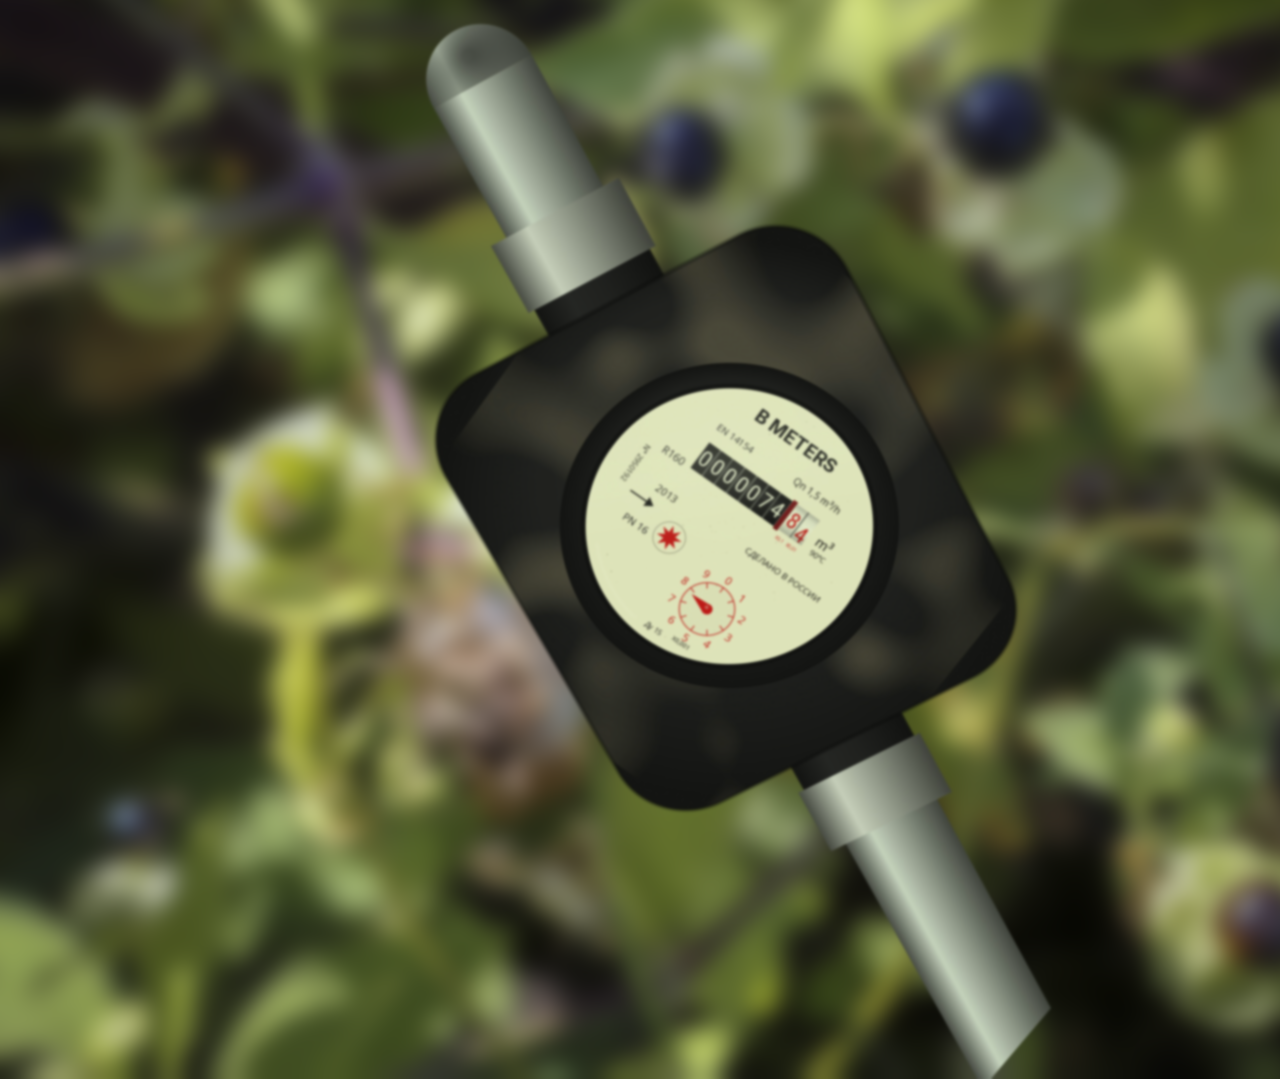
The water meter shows 74.837 m³
